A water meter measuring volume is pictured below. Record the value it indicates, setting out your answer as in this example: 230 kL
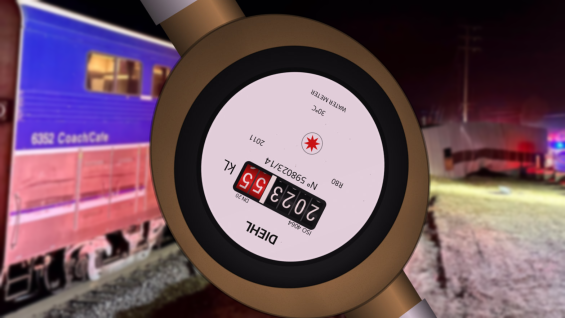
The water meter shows 2023.55 kL
